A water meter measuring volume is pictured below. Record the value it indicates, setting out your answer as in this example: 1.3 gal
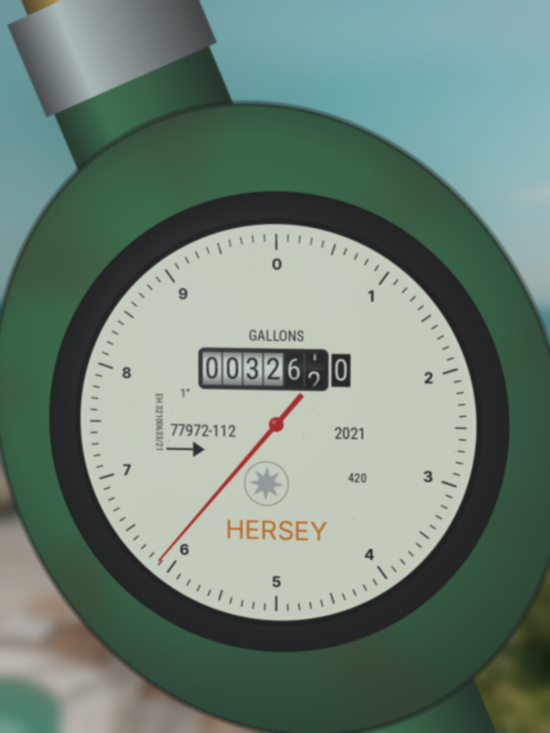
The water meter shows 32616.1 gal
